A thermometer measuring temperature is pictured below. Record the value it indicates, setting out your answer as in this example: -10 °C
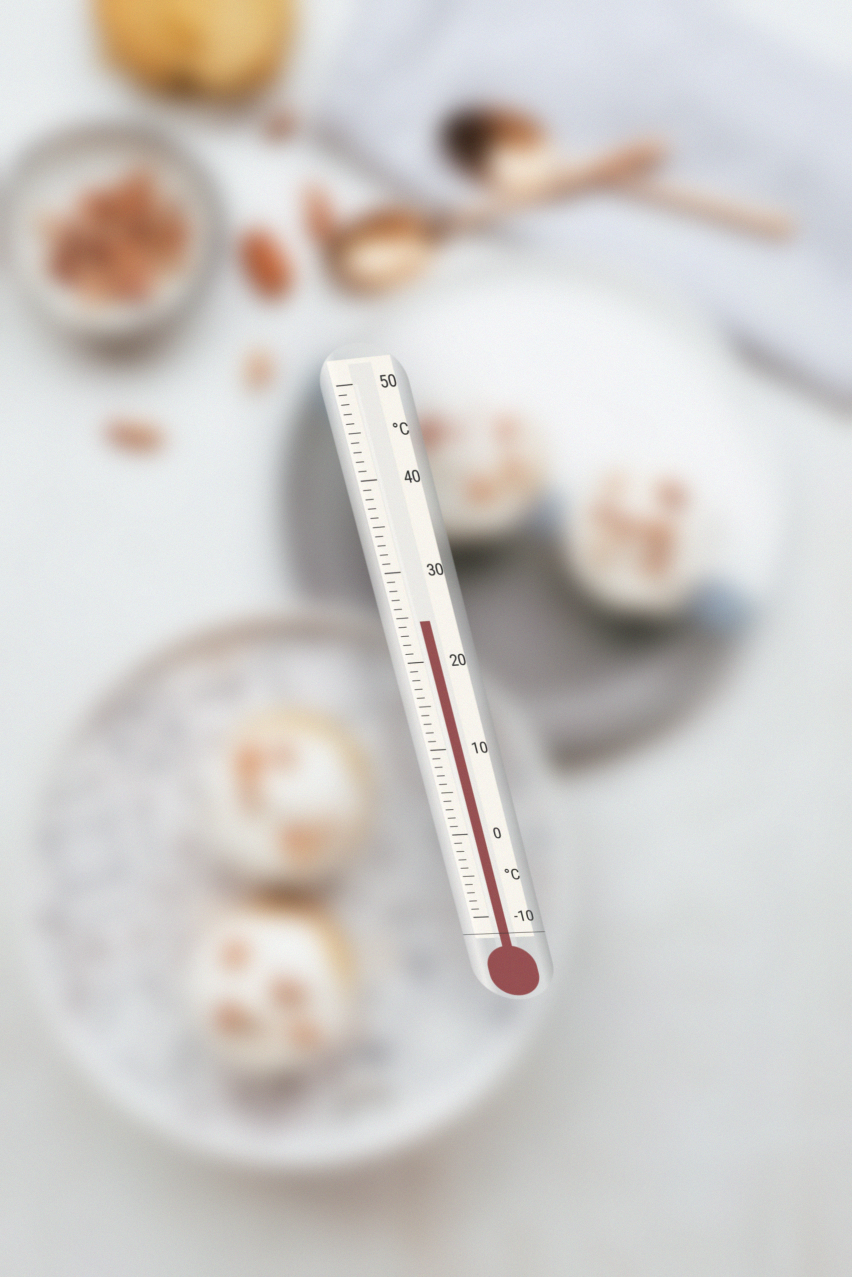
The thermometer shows 24.5 °C
